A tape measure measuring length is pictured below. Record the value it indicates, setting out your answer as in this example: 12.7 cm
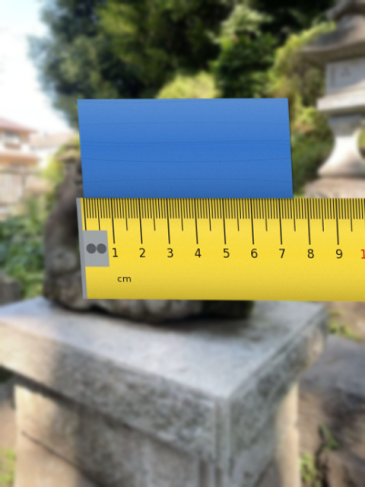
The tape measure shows 7.5 cm
